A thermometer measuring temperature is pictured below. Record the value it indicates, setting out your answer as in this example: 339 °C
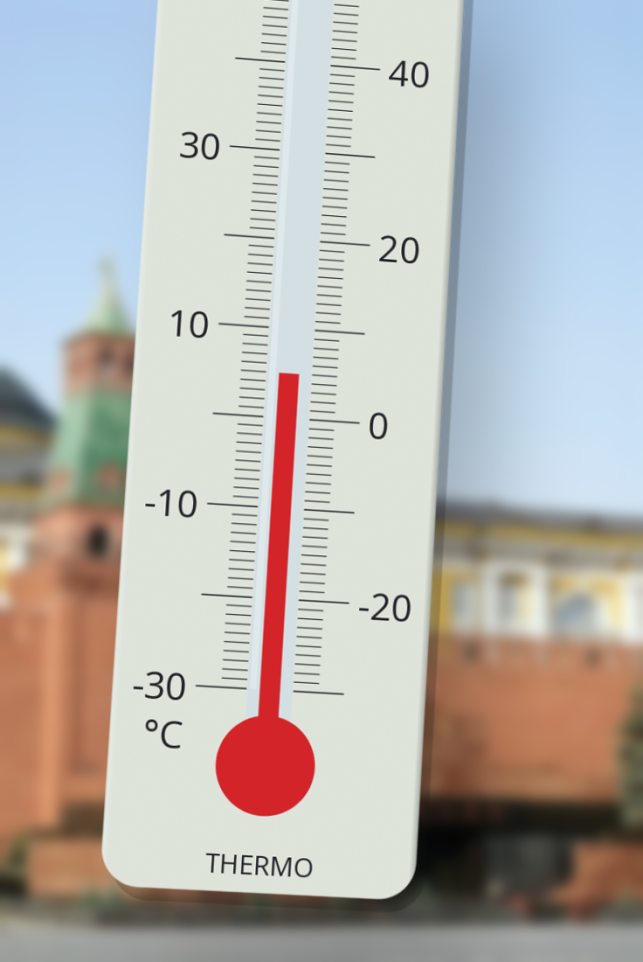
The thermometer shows 5 °C
